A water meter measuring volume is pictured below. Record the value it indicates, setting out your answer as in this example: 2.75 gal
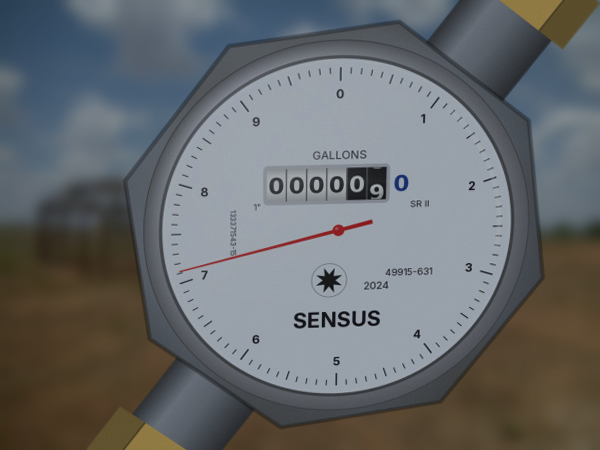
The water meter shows 87.1 gal
